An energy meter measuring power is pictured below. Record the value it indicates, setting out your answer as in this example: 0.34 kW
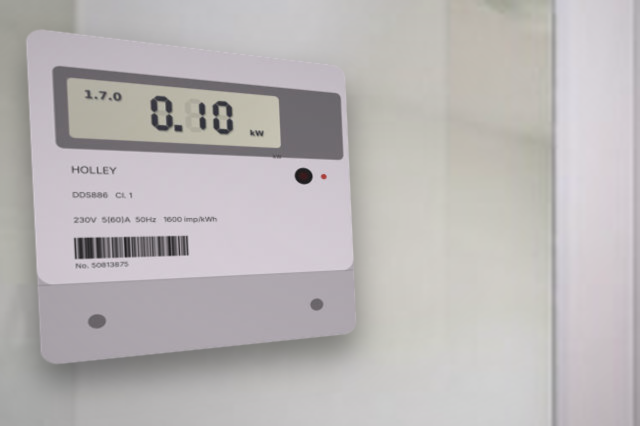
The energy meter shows 0.10 kW
